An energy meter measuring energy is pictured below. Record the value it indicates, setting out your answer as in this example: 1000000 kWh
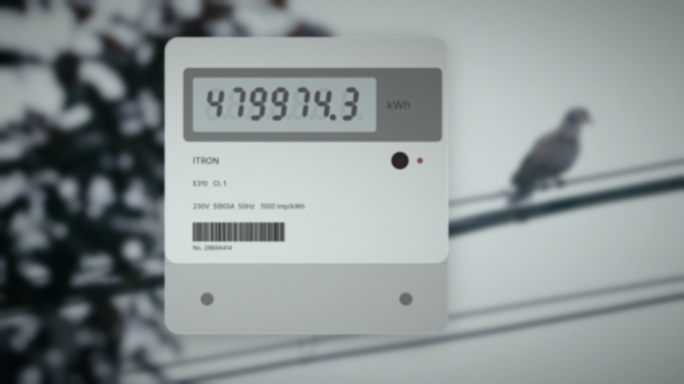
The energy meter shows 479974.3 kWh
